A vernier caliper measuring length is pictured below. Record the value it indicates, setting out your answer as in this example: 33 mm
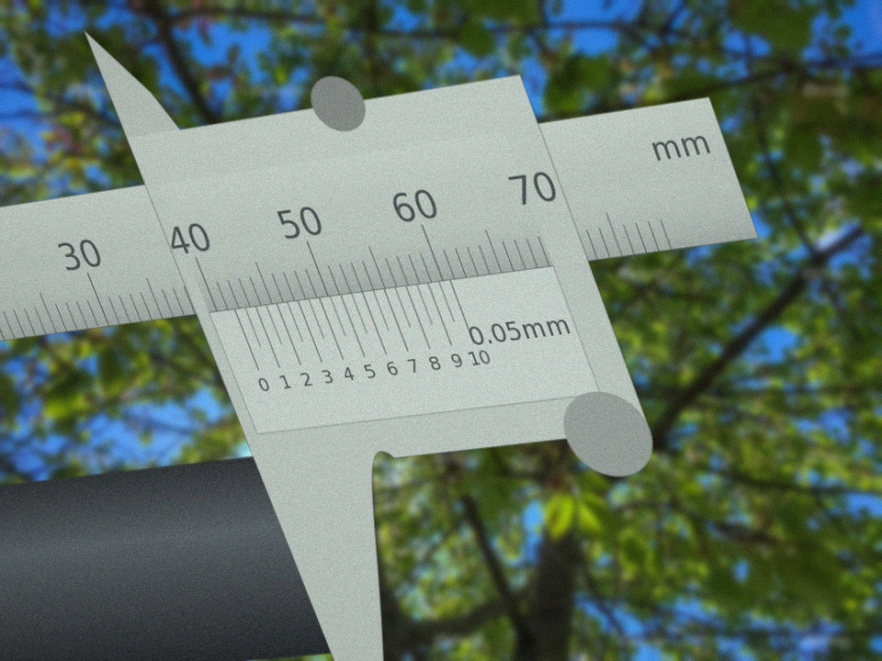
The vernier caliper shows 41.6 mm
